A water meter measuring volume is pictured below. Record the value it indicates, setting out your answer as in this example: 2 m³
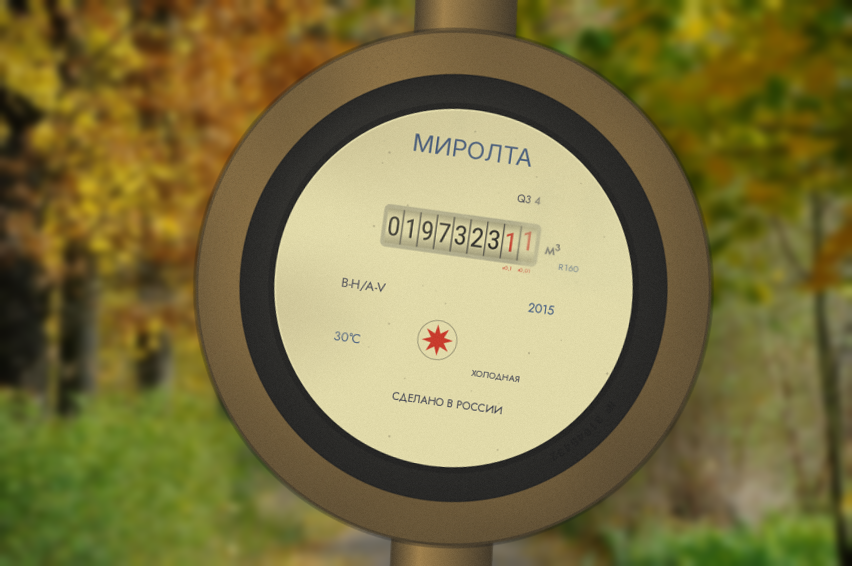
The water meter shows 197323.11 m³
